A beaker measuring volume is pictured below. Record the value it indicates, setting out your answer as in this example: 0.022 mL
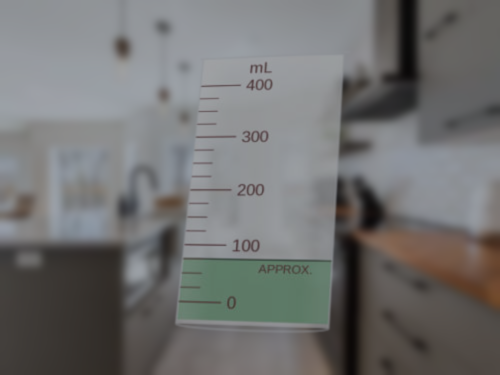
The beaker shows 75 mL
